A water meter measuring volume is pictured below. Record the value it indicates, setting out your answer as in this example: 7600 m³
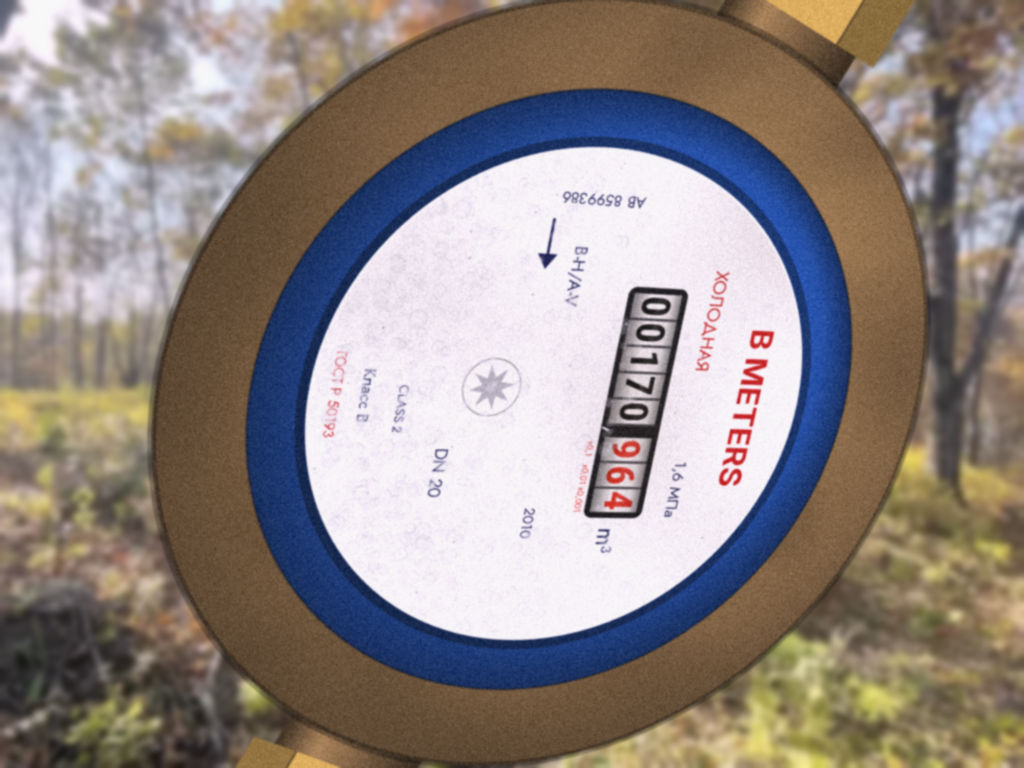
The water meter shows 170.964 m³
